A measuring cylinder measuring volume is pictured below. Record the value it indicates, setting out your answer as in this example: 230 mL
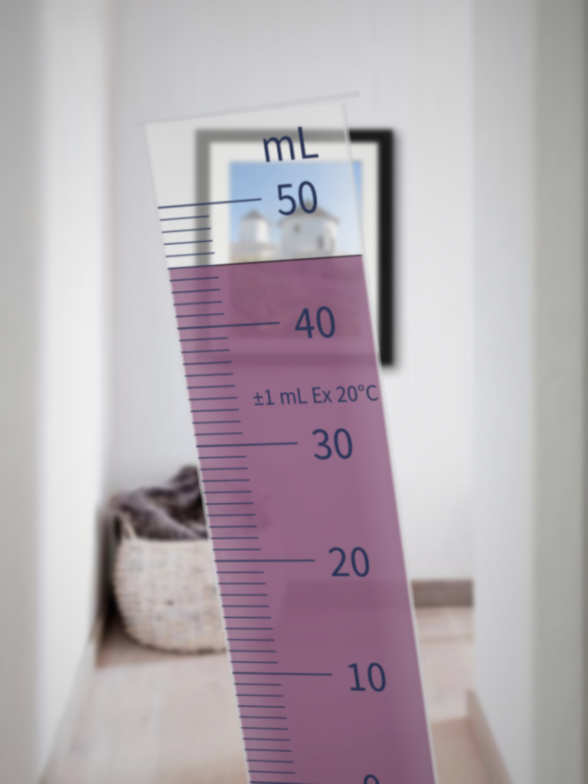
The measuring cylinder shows 45 mL
